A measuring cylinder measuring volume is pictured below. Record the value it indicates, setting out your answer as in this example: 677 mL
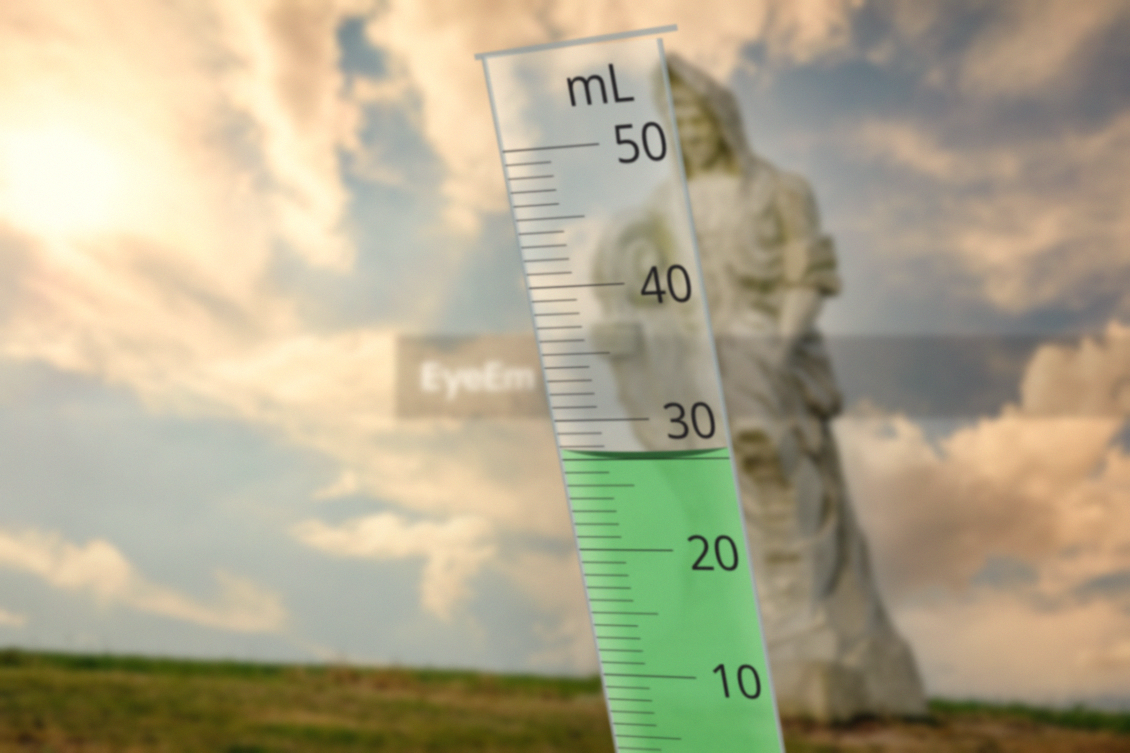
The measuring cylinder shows 27 mL
